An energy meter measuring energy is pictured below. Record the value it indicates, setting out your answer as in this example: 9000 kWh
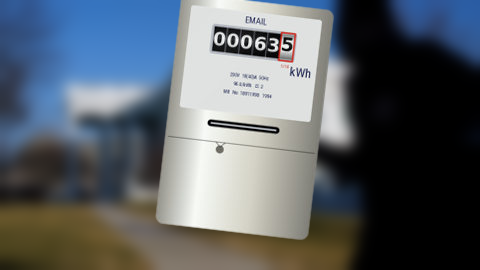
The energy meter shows 63.5 kWh
